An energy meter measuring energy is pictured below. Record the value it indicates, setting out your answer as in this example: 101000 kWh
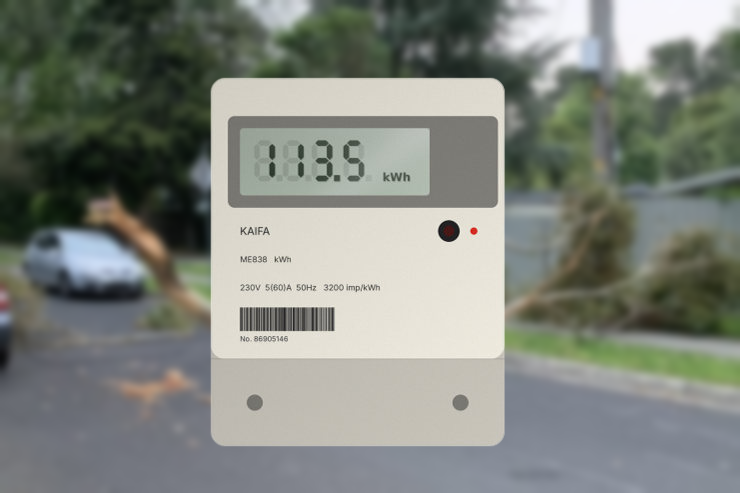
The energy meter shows 113.5 kWh
